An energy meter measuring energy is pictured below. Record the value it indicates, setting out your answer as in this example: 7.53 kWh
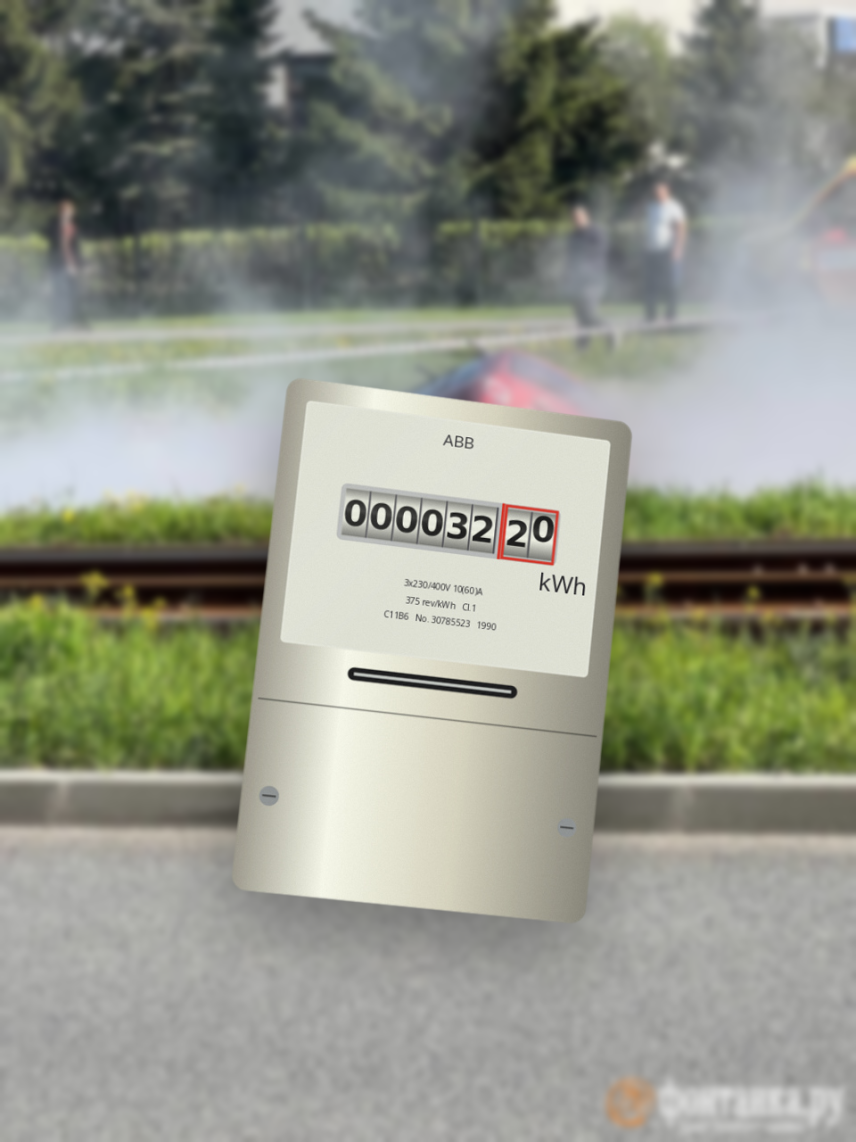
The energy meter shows 32.20 kWh
